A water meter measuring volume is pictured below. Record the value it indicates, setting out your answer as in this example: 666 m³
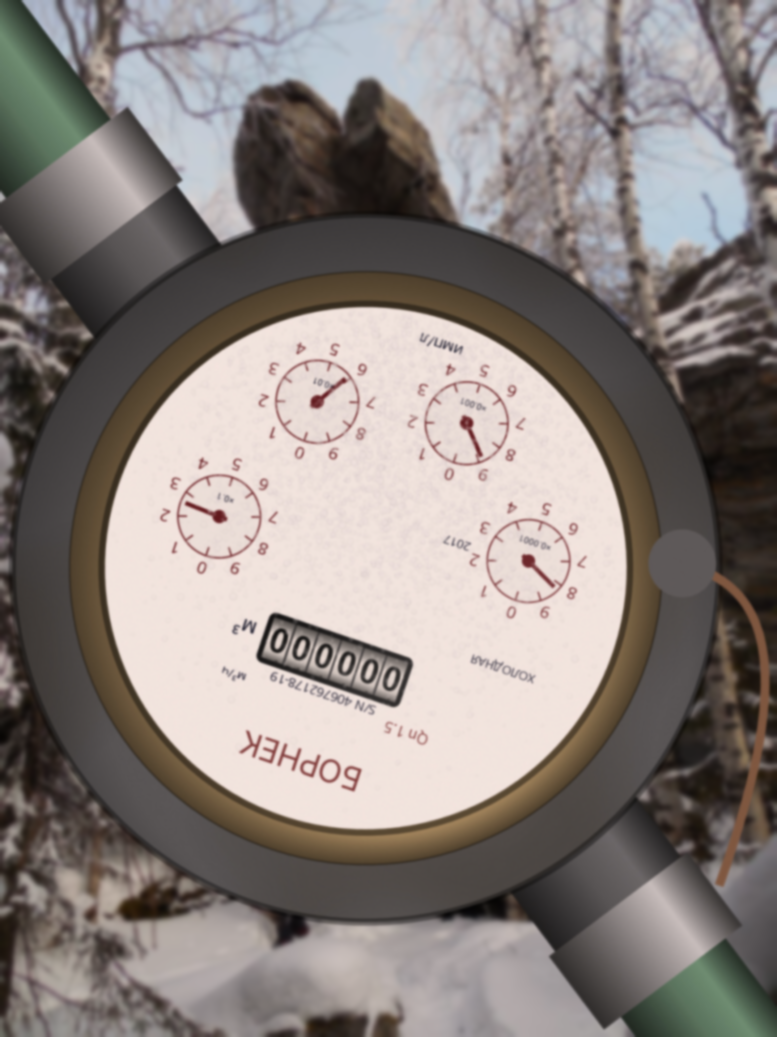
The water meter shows 0.2588 m³
